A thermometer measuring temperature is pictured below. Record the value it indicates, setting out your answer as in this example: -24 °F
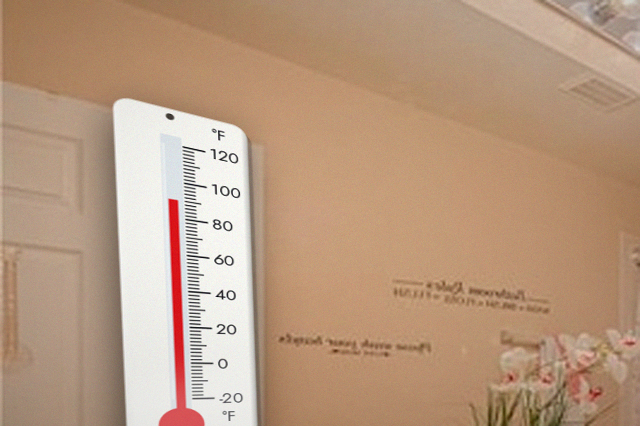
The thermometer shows 90 °F
